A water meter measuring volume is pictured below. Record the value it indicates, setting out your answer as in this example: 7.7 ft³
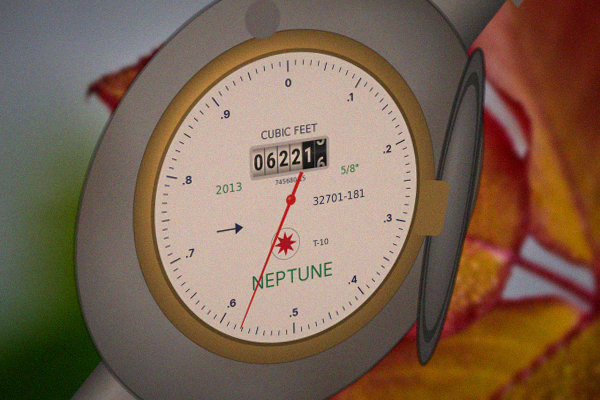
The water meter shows 62215.57 ft³
